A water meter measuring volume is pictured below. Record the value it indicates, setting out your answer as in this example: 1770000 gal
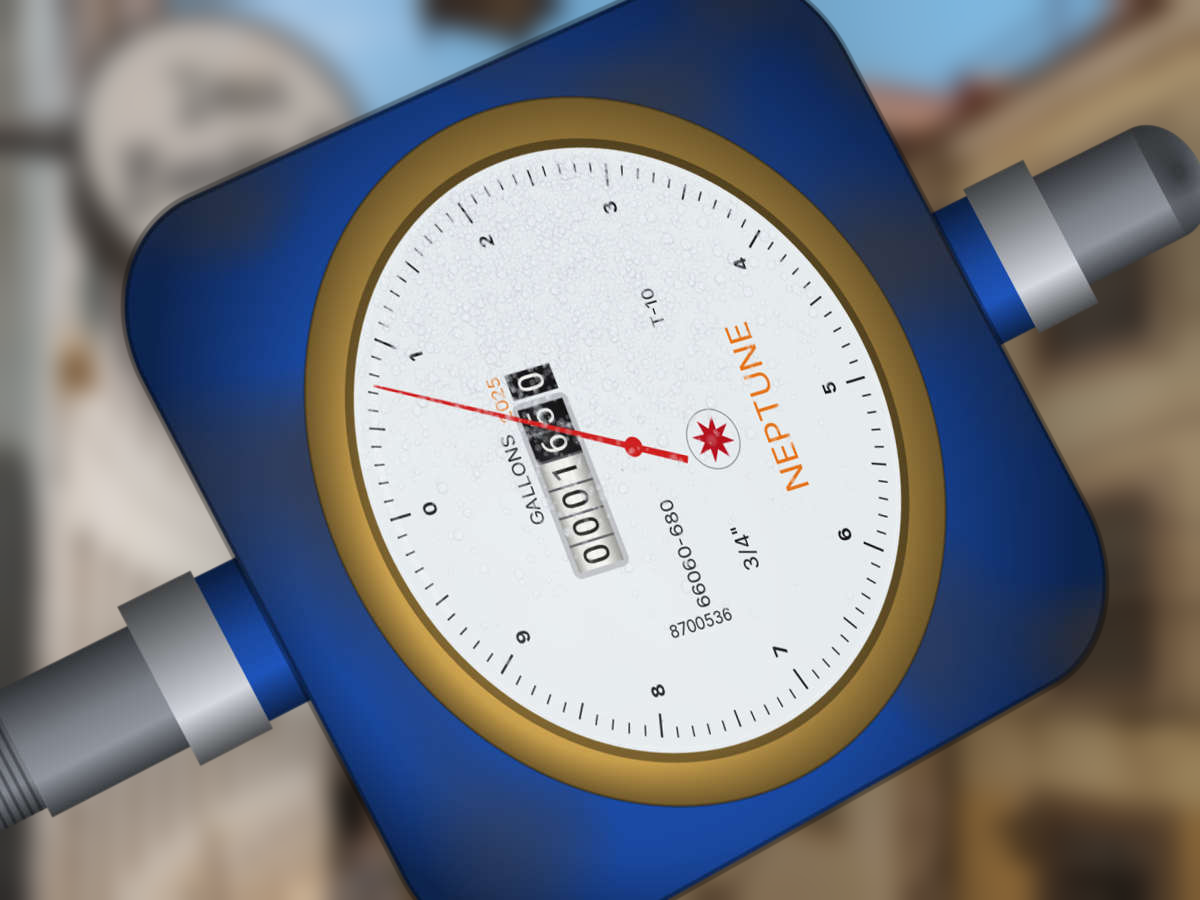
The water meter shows 1650.7 gal
